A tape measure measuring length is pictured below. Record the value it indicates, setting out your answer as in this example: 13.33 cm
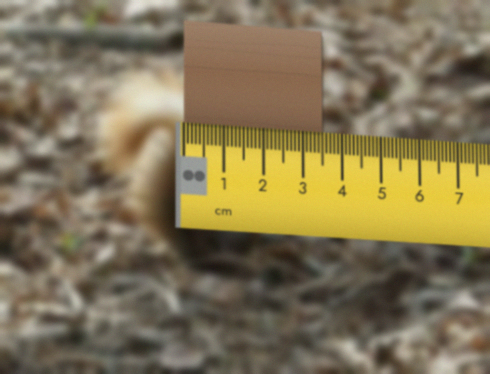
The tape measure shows 3.5 cm
